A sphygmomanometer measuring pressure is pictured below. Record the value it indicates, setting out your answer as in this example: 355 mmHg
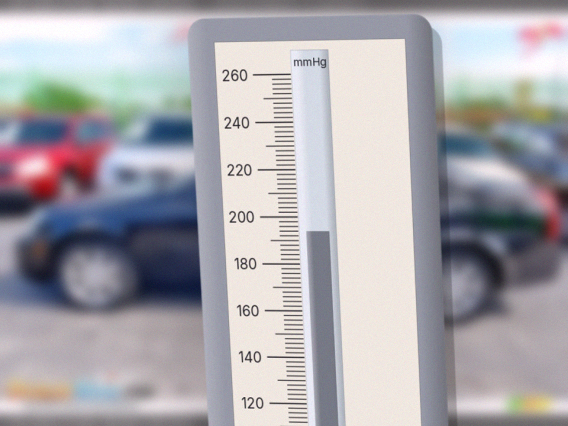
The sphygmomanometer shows 194 mmHg
